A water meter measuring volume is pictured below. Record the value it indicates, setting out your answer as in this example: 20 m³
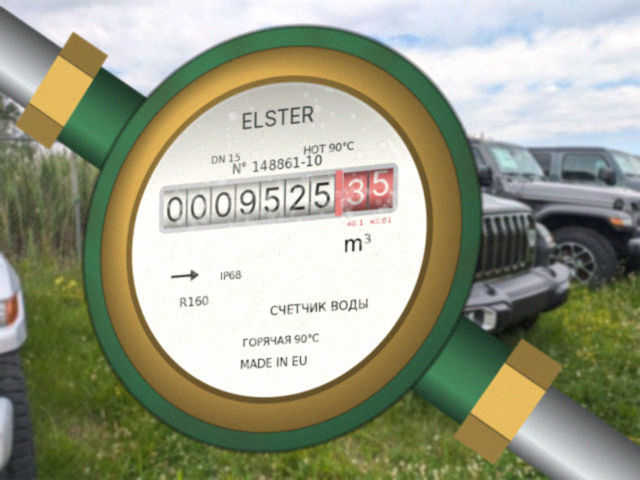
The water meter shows 9525.35 m³
